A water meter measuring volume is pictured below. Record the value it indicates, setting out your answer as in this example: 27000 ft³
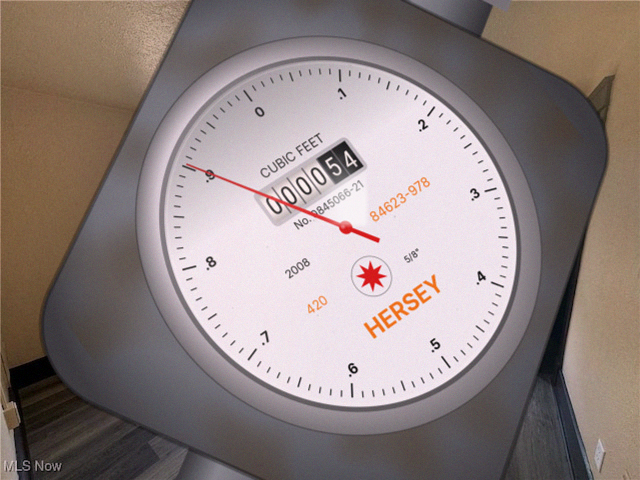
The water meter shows 53.90 ft³
